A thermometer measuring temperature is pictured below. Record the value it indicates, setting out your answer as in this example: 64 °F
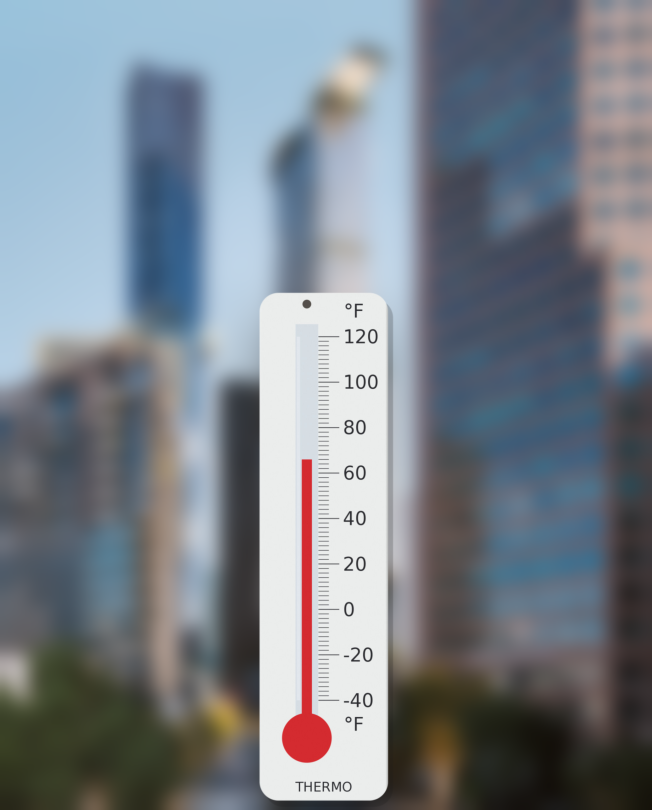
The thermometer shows 66 °F
